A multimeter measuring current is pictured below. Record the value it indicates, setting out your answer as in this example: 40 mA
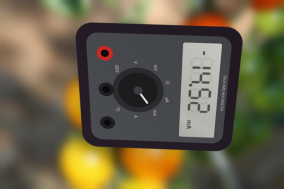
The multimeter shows -14.52 mA
